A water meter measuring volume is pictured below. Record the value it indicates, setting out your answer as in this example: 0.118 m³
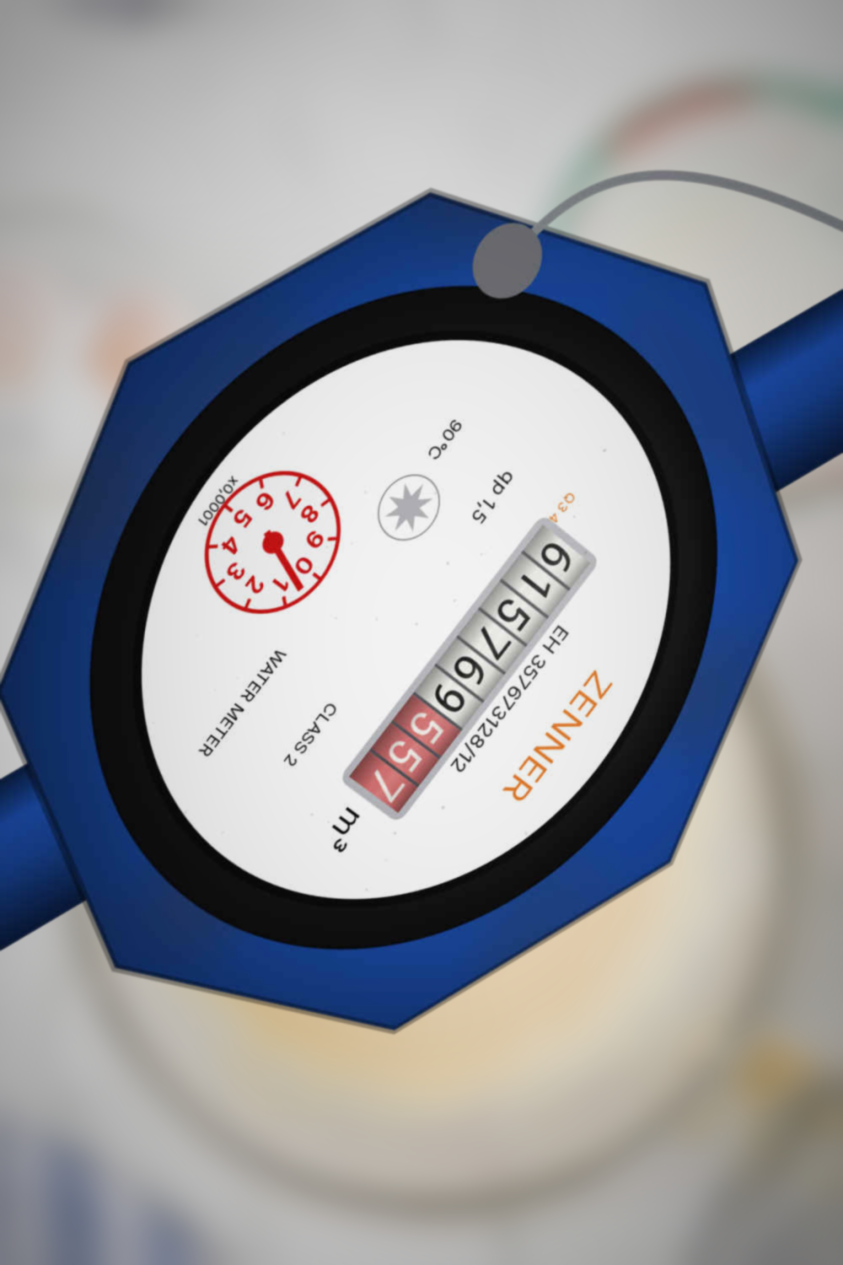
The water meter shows 615769.5570 m³
